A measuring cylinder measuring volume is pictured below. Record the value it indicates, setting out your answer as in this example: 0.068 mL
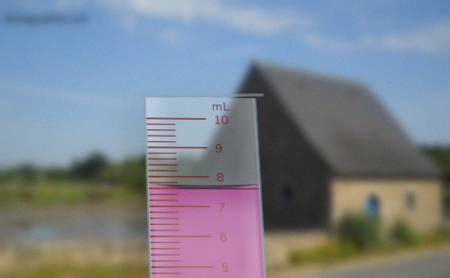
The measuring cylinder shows 7.6 mL
